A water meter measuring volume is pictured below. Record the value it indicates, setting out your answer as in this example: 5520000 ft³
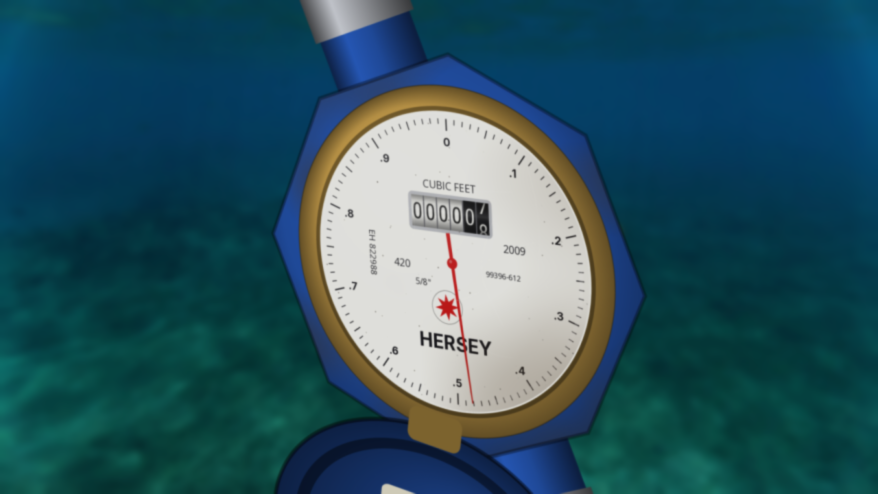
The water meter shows 7.48 ft³
